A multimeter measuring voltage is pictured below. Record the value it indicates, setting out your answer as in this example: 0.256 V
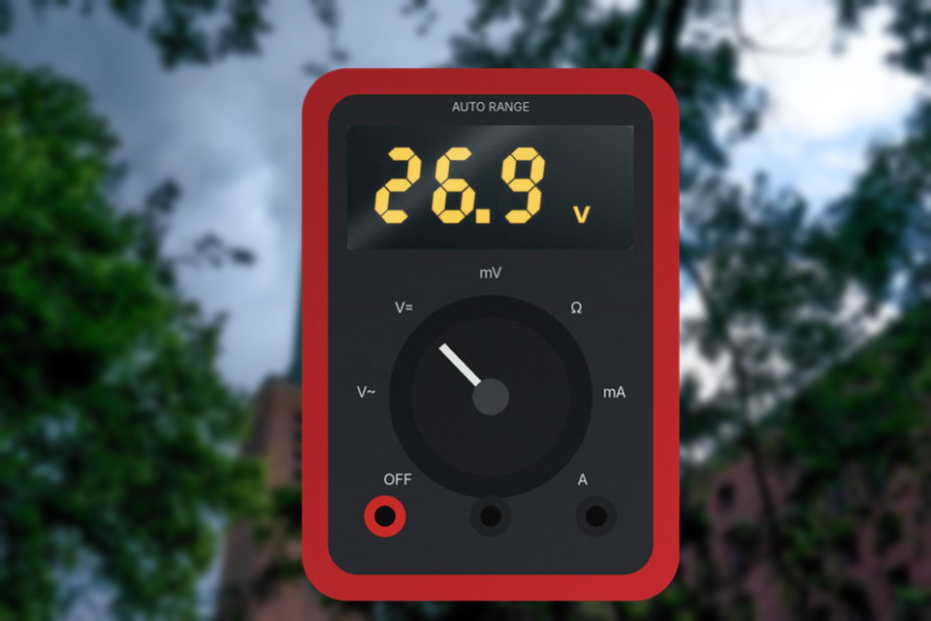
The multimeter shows 26.9 V
